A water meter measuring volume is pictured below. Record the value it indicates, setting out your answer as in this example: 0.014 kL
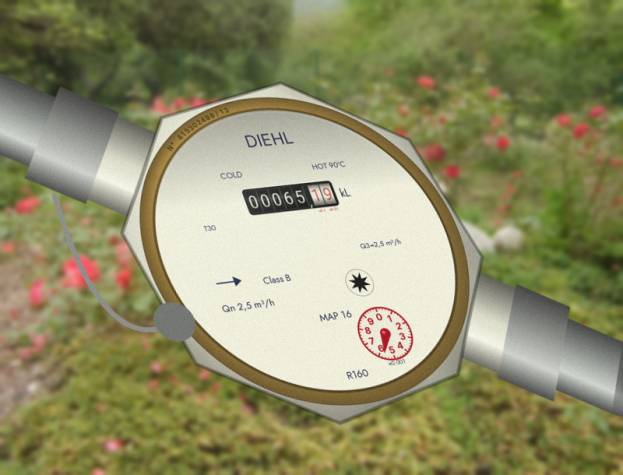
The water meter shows 65.195 kL
